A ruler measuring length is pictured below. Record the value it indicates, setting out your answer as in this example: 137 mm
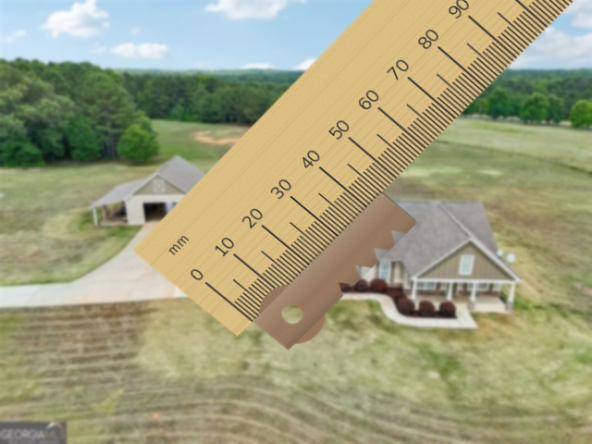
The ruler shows 45 mm
